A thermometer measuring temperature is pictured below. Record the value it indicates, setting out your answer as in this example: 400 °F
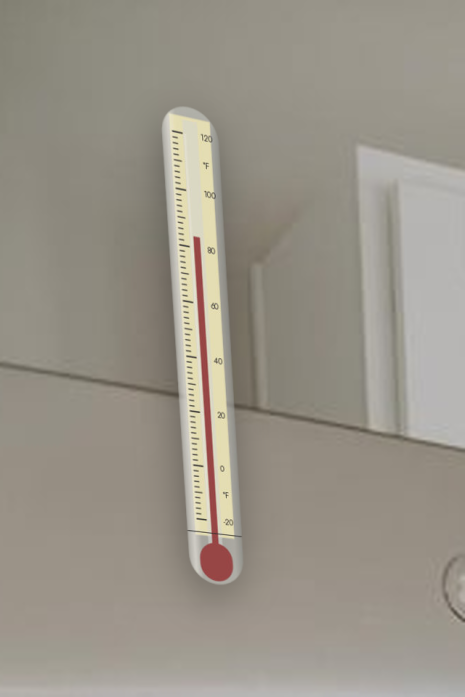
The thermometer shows 84 °F
